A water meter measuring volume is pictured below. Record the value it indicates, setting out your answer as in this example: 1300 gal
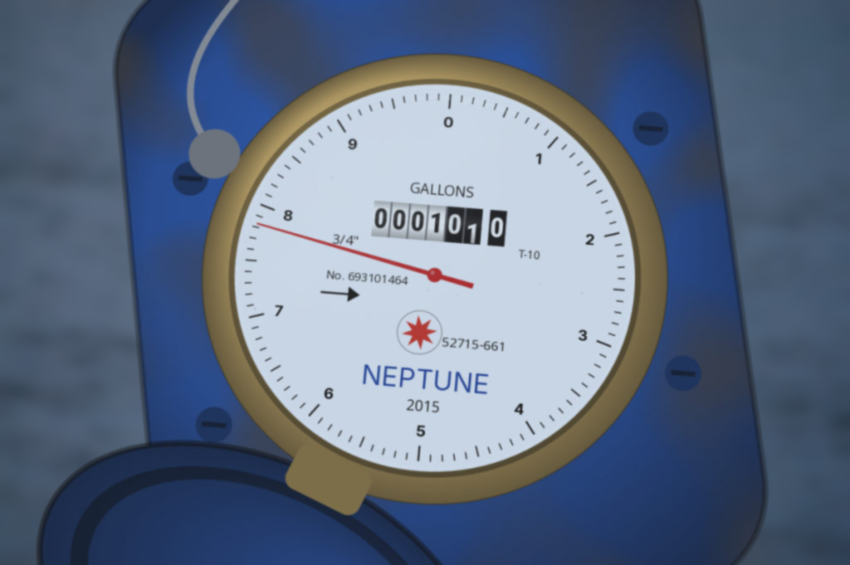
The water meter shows 1007.8 gal
